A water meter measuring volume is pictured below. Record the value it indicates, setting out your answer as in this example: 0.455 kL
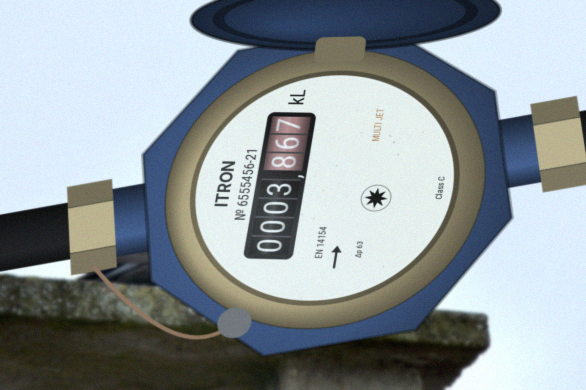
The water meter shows 3.867 kL
